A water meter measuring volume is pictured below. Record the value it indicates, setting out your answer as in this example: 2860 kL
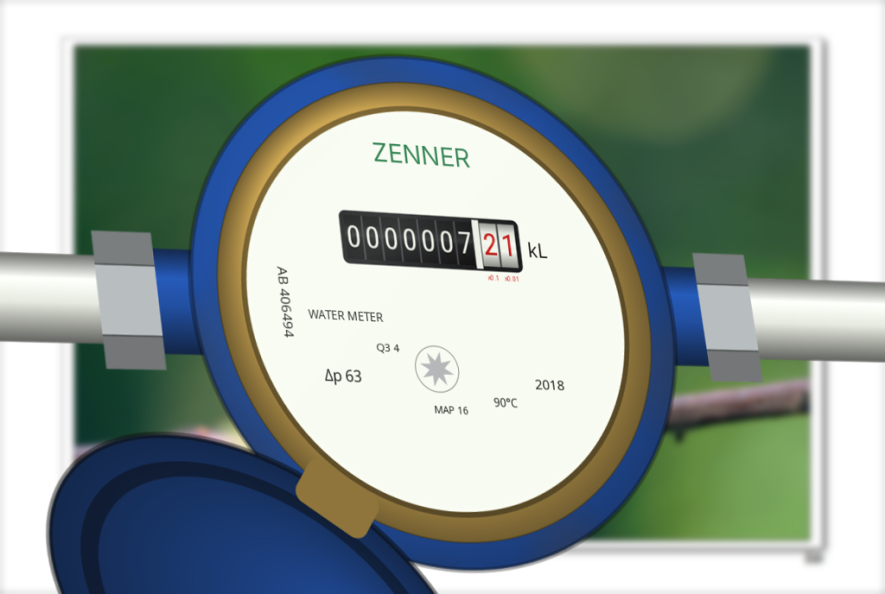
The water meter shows 7.21 kL
